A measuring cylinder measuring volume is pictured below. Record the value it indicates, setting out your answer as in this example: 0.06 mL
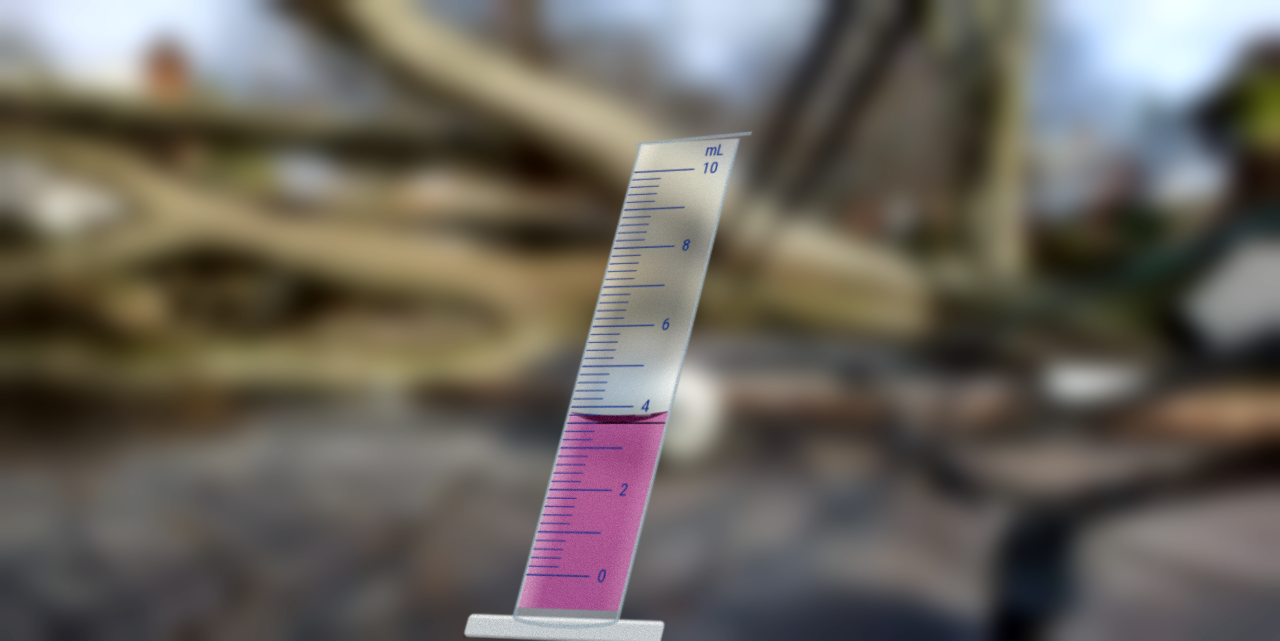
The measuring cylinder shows 3.6 mL
